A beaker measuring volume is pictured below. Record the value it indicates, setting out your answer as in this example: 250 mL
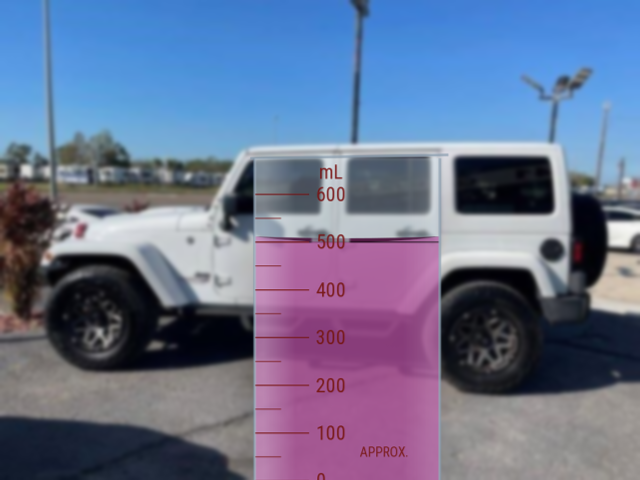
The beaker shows 500 mL
